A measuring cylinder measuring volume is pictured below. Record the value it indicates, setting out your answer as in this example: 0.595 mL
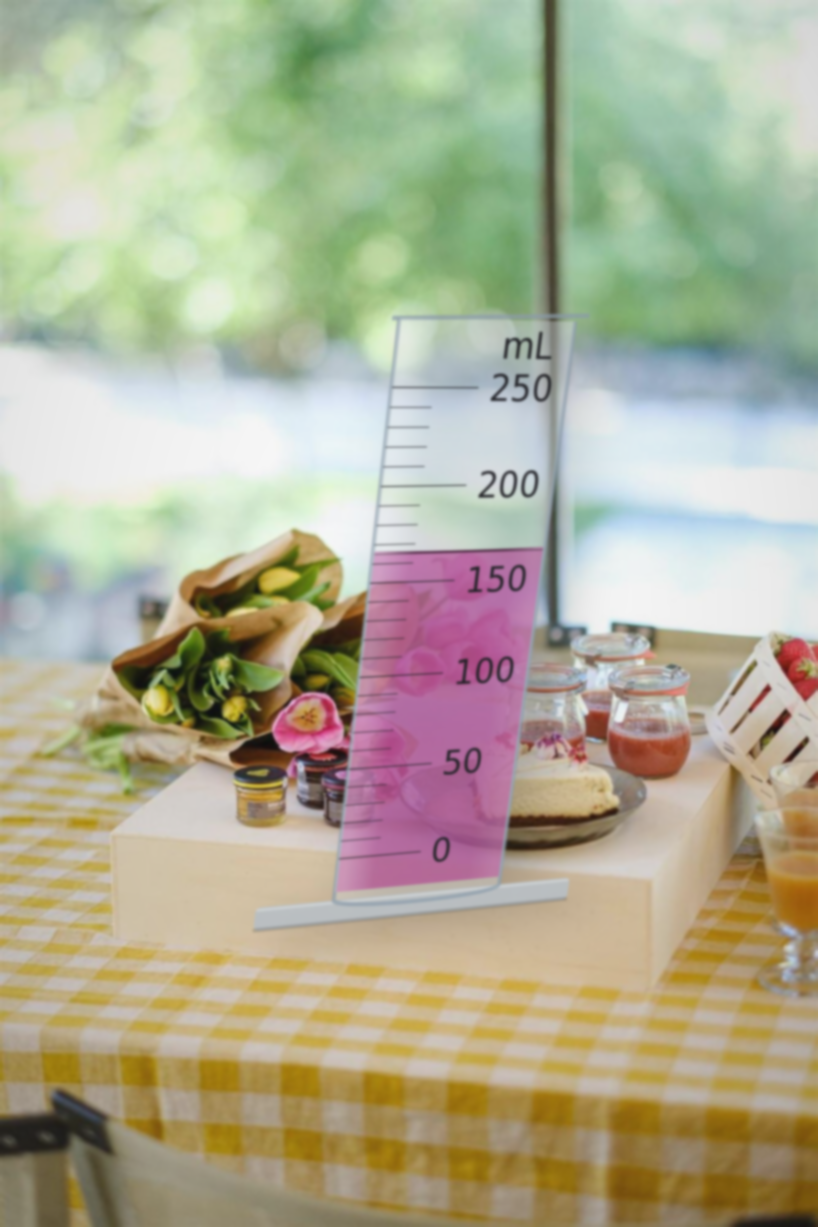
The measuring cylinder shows 165 mL
